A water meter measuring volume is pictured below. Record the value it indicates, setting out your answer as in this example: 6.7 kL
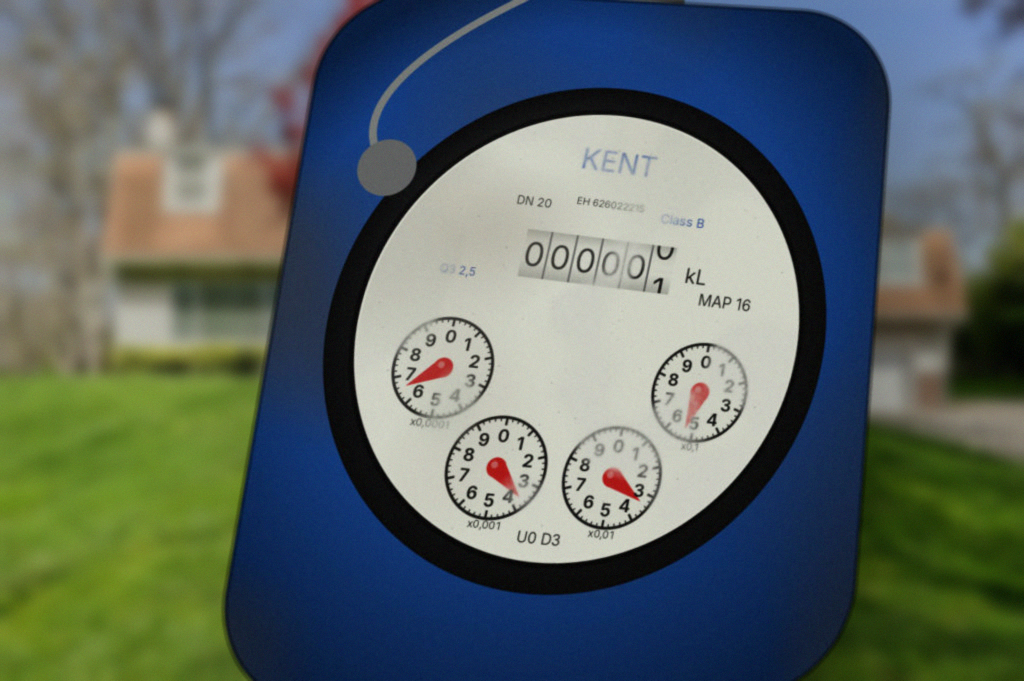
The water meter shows 0.5336 kL
